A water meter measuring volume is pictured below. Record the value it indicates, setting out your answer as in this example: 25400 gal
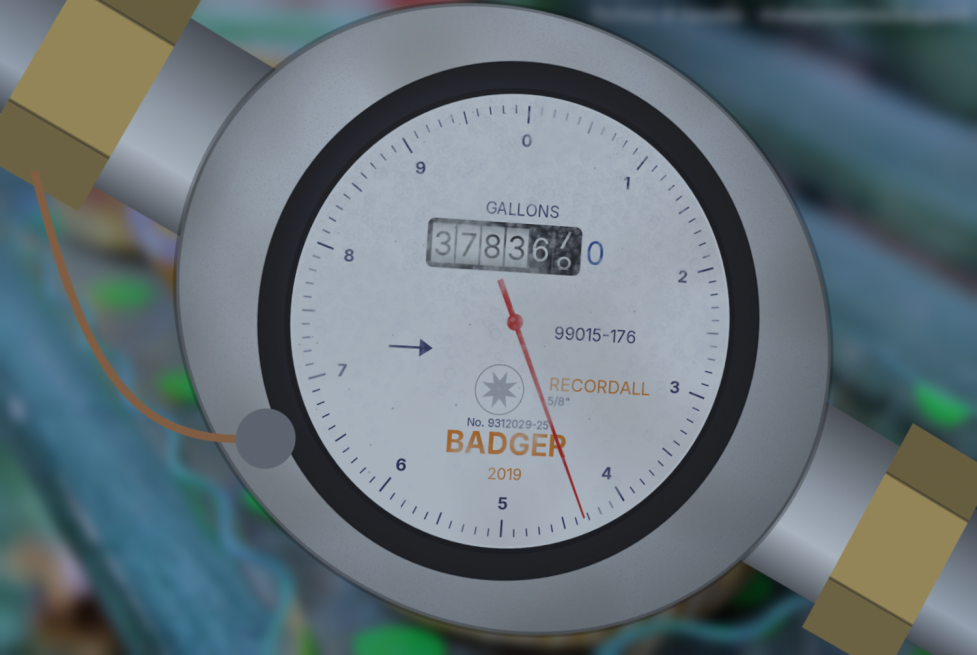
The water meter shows 3783674.3 gal
